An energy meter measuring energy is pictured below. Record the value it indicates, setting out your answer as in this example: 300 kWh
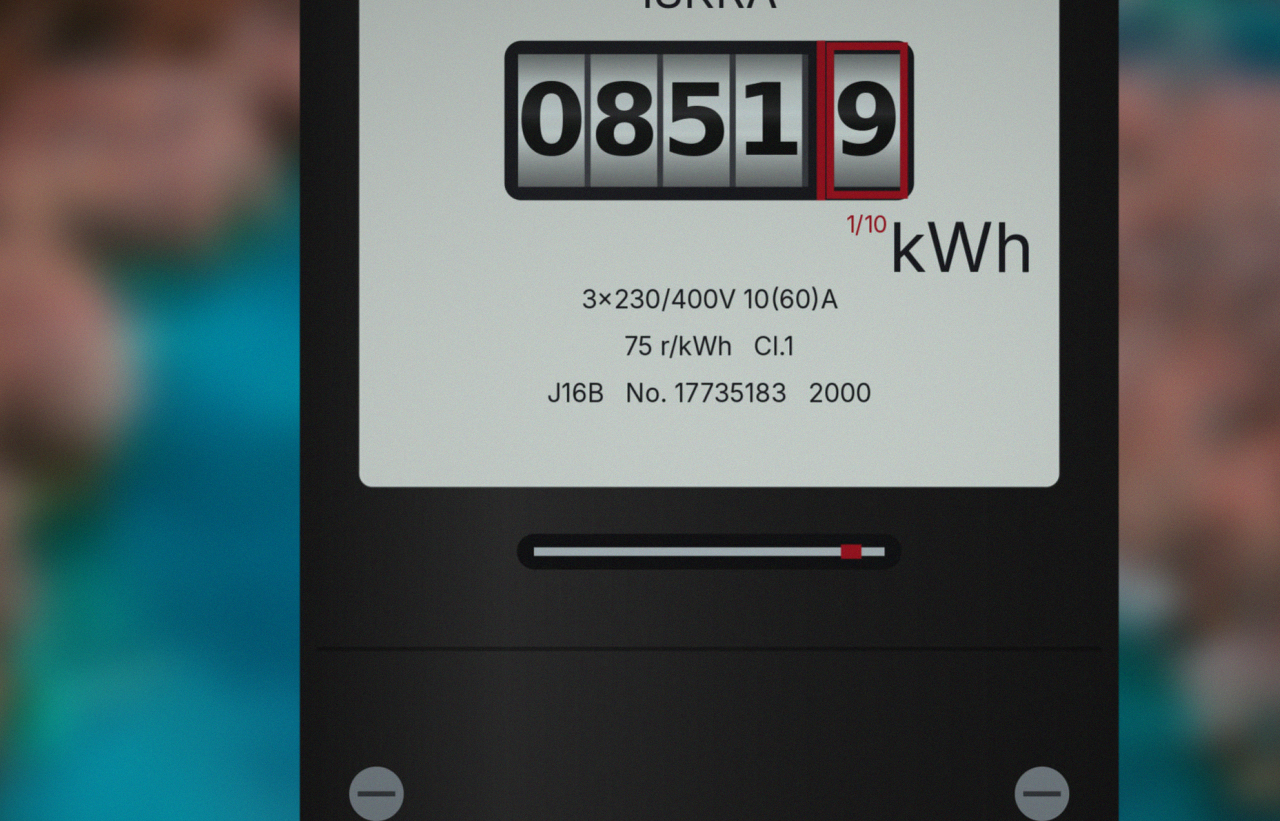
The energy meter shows 851.9 kWh
